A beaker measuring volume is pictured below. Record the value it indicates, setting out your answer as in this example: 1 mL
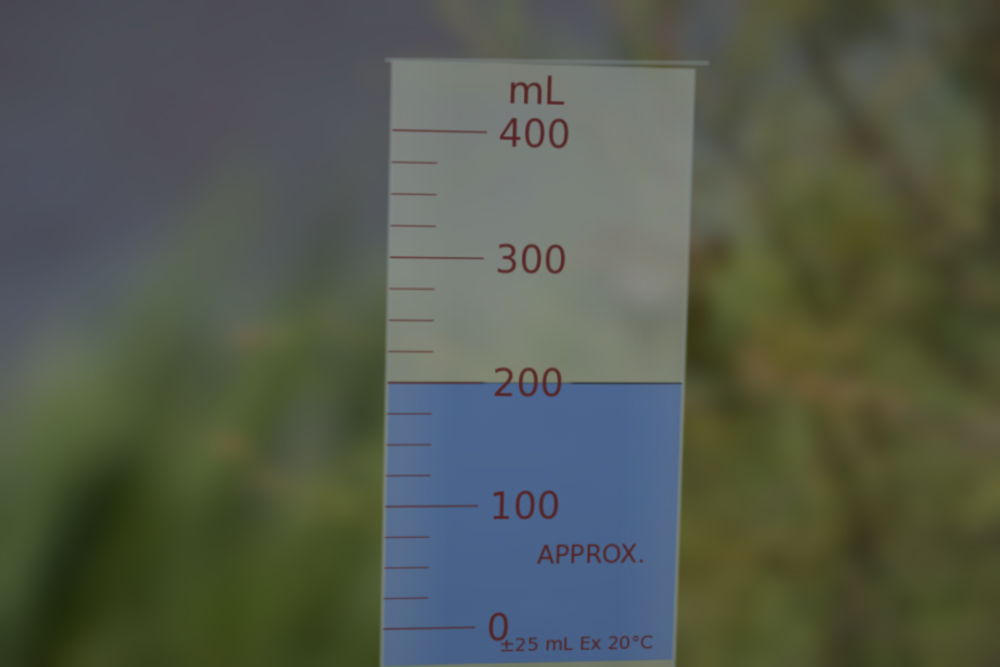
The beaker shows 200 mL
